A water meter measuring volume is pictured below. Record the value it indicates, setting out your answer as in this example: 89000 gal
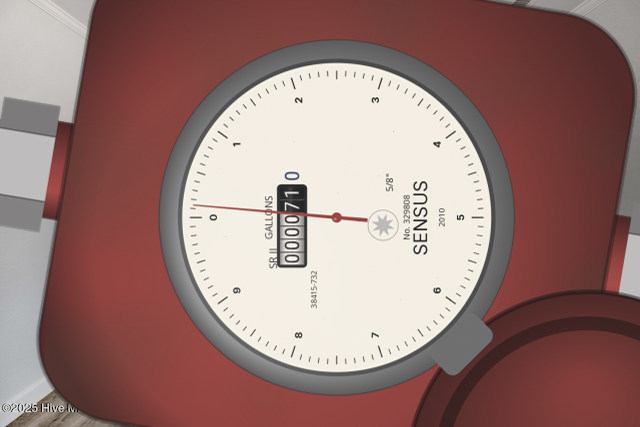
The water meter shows 710.1 gal
